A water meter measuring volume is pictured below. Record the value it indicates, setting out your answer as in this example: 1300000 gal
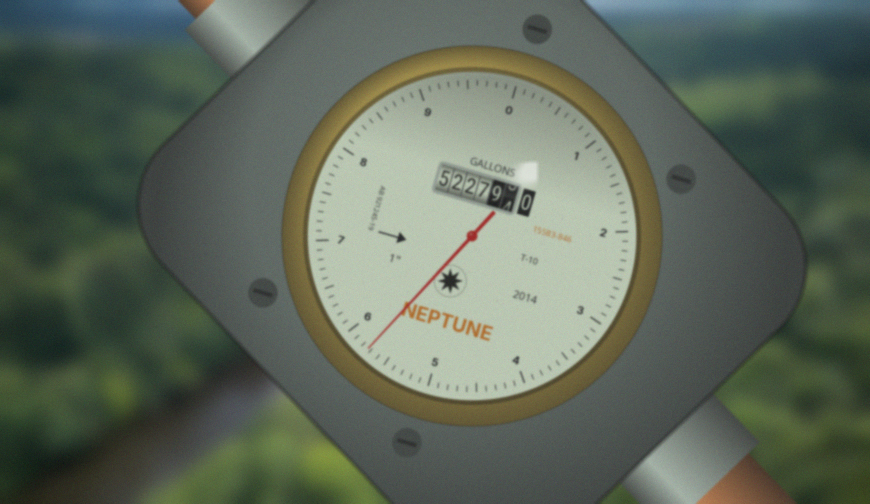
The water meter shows 5227935.7 gal
